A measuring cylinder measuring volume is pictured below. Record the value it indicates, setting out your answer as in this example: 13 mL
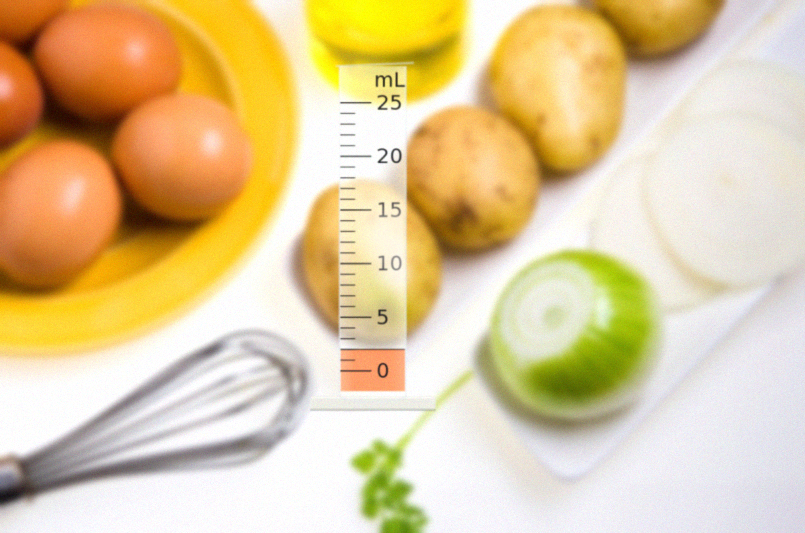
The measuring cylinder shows 2 mL
